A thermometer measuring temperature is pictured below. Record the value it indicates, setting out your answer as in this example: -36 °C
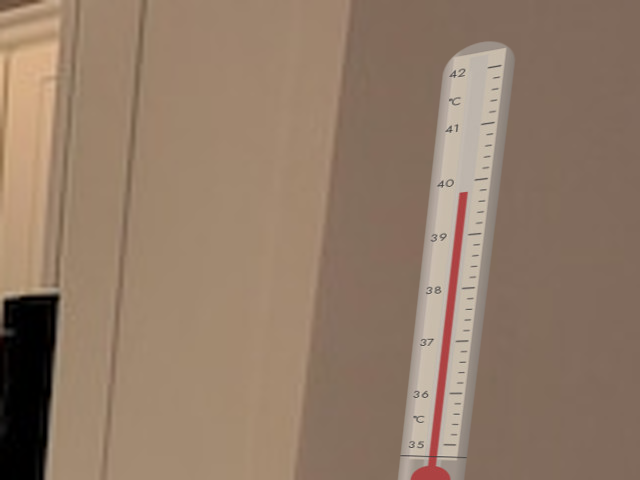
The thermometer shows 39.8 °C
